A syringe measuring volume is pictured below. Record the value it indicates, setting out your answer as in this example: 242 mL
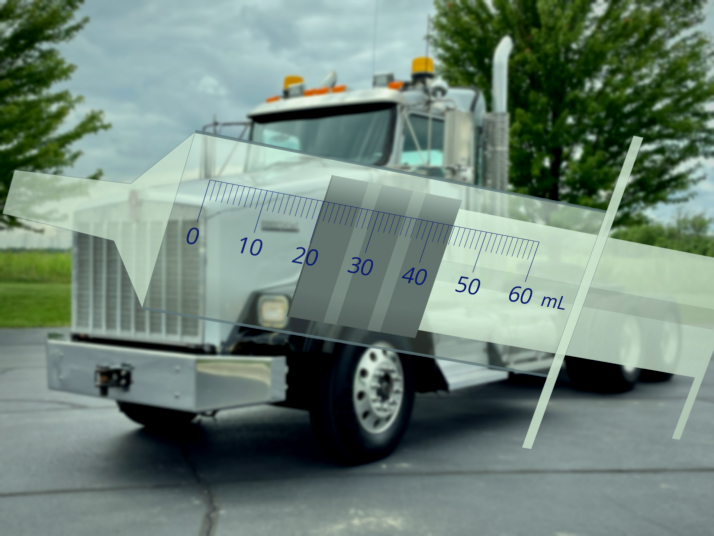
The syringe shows 20 mL
